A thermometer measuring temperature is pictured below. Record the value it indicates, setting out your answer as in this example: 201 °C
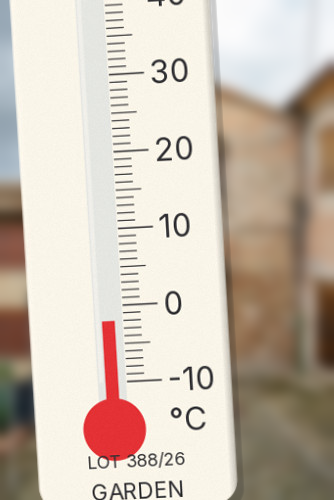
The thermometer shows -2 °C
